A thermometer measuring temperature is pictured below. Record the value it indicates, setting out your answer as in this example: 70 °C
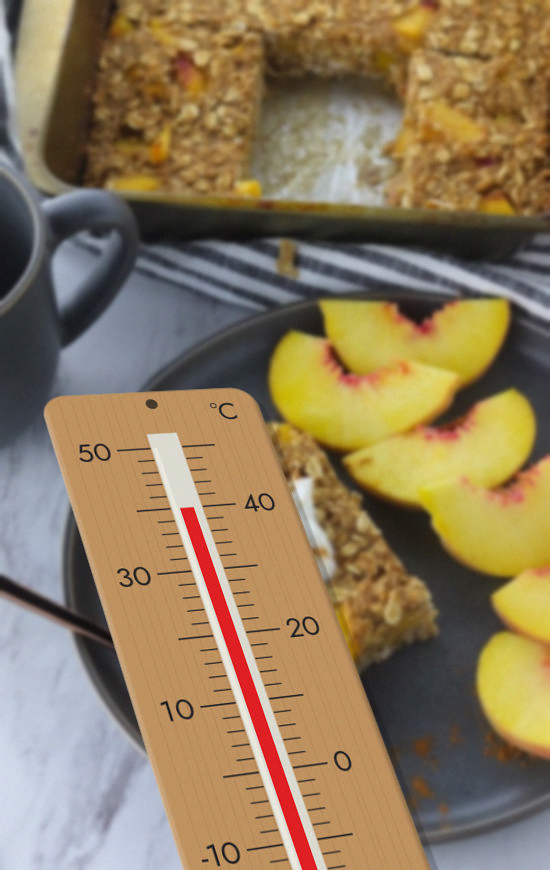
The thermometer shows 40 °C
